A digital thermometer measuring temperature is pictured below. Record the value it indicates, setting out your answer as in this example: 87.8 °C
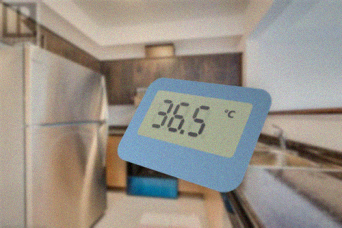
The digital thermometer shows 36.5 °C
